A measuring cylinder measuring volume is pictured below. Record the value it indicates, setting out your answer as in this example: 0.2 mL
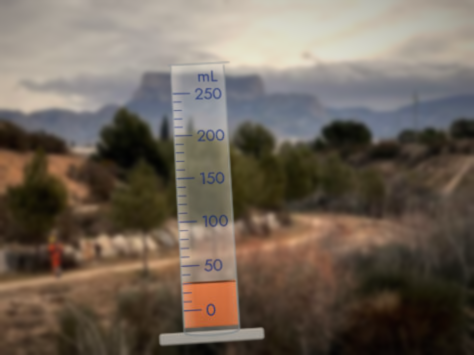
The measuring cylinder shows 30 mL
